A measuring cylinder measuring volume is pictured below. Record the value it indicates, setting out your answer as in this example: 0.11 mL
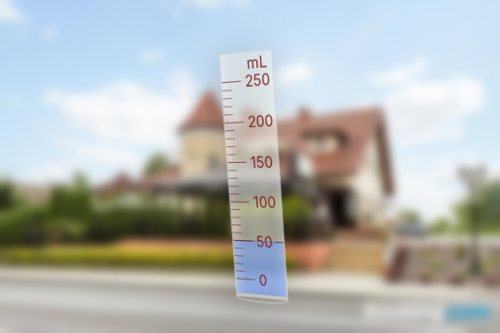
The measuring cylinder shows 50 mL
